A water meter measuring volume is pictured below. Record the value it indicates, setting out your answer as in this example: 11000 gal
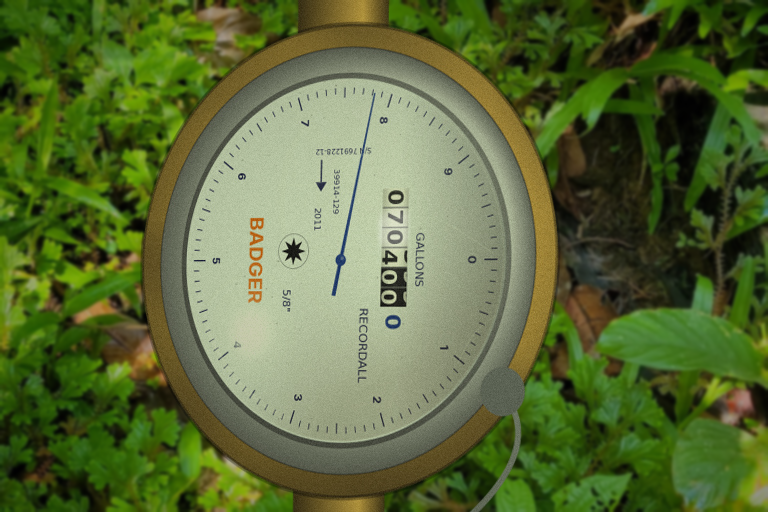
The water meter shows 703997.8 gal
